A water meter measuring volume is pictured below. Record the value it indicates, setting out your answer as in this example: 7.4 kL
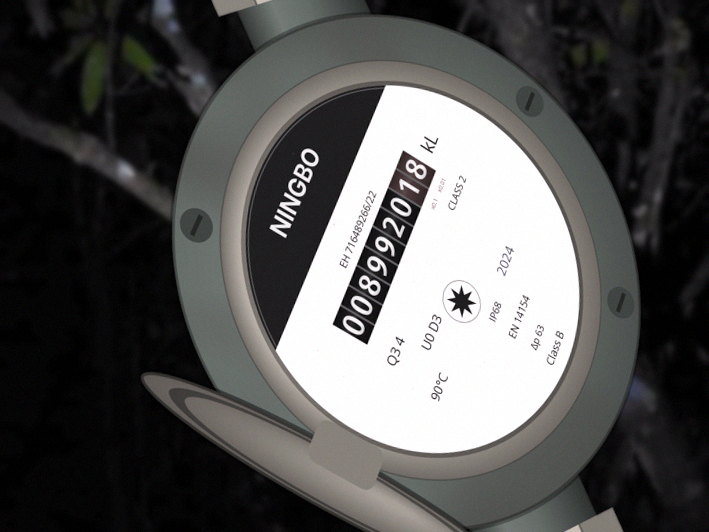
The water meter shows 89920.18 kL
